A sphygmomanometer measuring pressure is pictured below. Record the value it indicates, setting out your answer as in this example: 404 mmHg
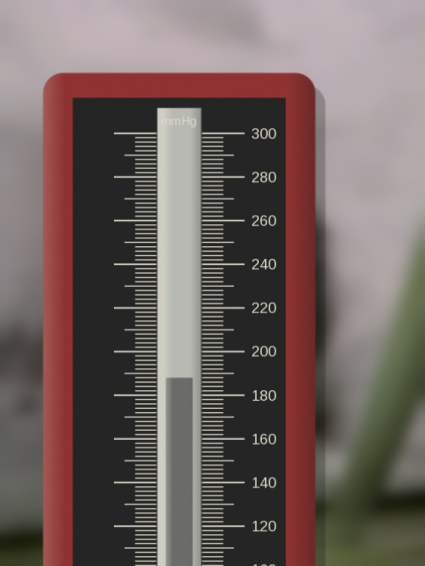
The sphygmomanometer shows 188 mmHg
